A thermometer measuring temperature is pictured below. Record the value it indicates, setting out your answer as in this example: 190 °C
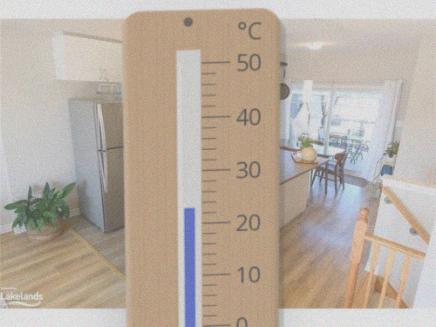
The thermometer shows 23 °C
